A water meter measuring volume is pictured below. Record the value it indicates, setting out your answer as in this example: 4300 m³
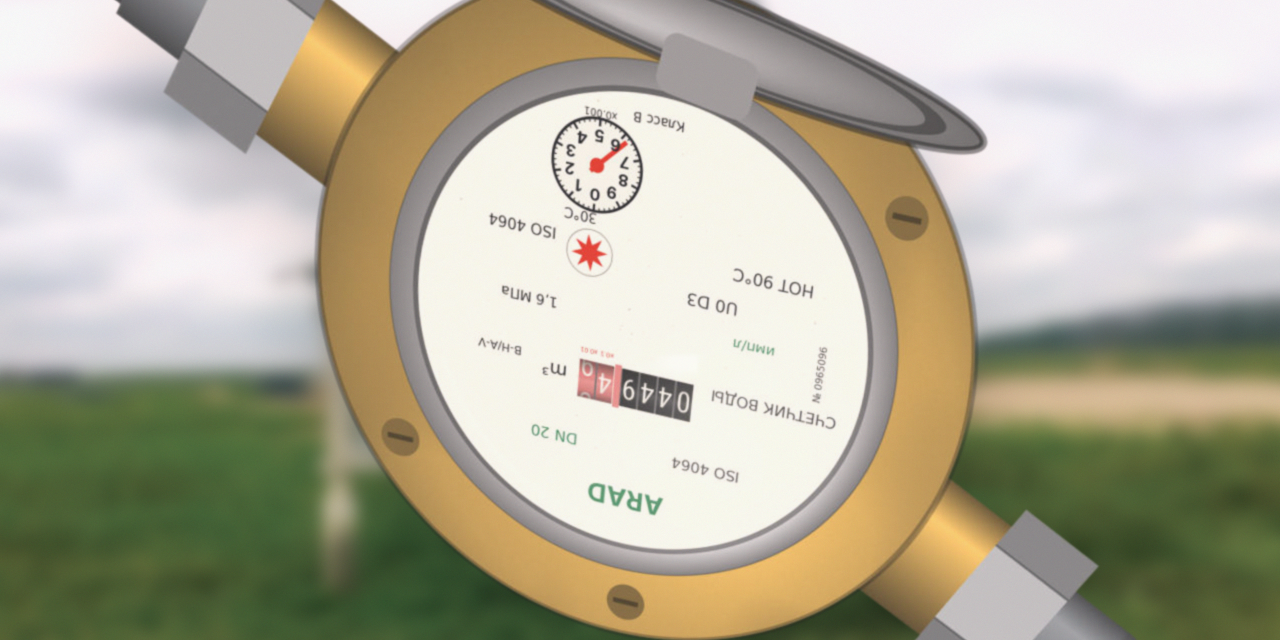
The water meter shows 449.486 m³
